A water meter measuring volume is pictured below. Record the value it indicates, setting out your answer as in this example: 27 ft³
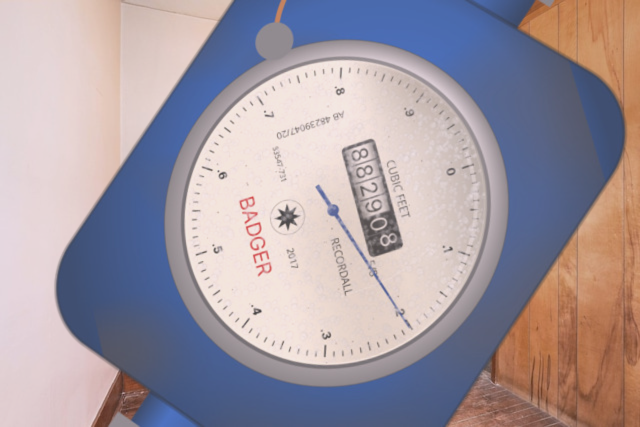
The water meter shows 882908.20 ft³
